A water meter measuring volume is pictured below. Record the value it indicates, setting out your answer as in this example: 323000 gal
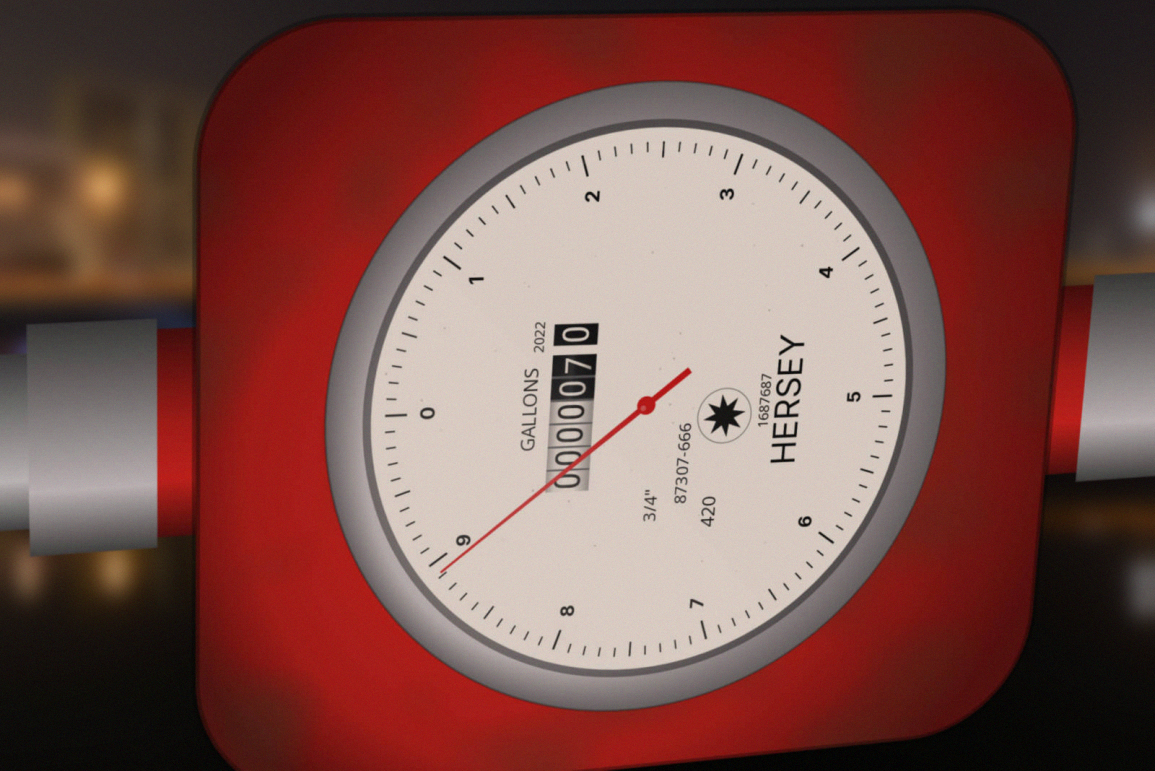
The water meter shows 68.9 gal
